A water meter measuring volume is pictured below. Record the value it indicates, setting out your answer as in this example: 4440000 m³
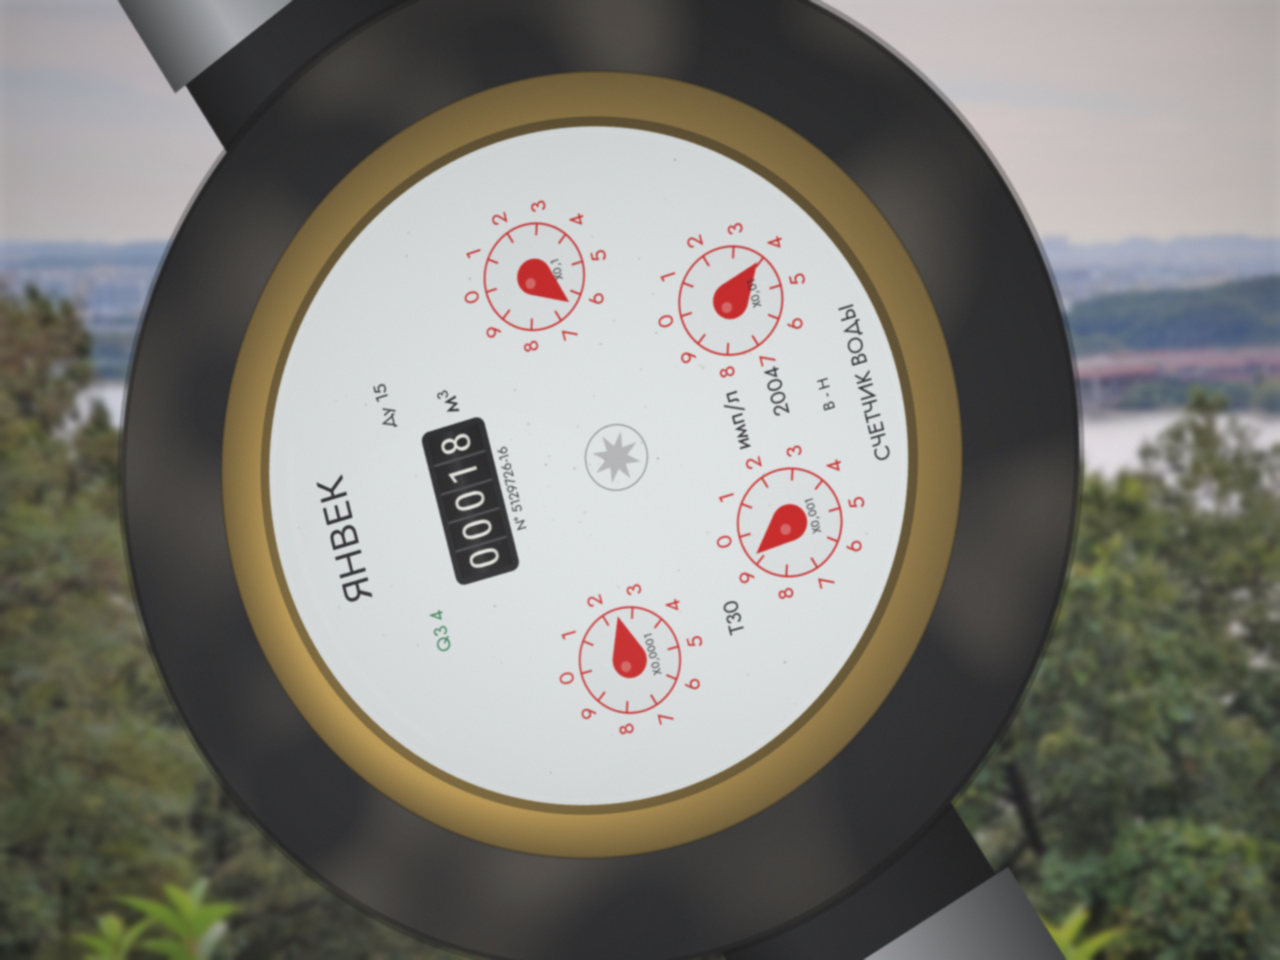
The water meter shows 18.6392 m³
